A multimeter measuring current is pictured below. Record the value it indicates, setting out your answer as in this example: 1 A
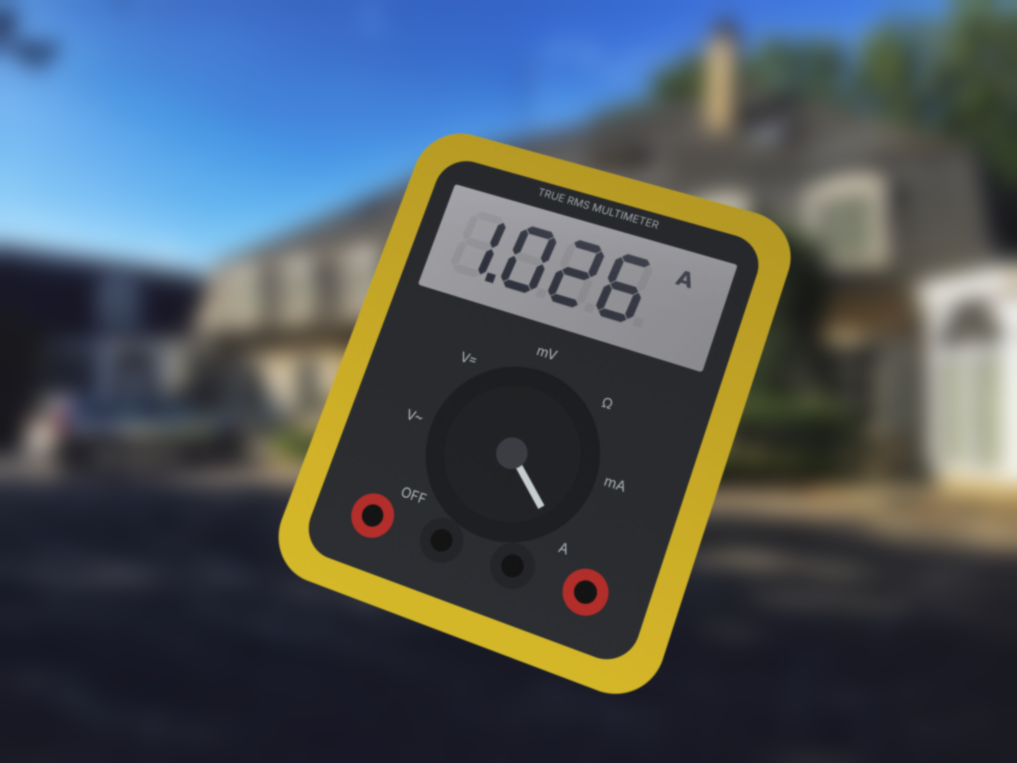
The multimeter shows 1.026 A
